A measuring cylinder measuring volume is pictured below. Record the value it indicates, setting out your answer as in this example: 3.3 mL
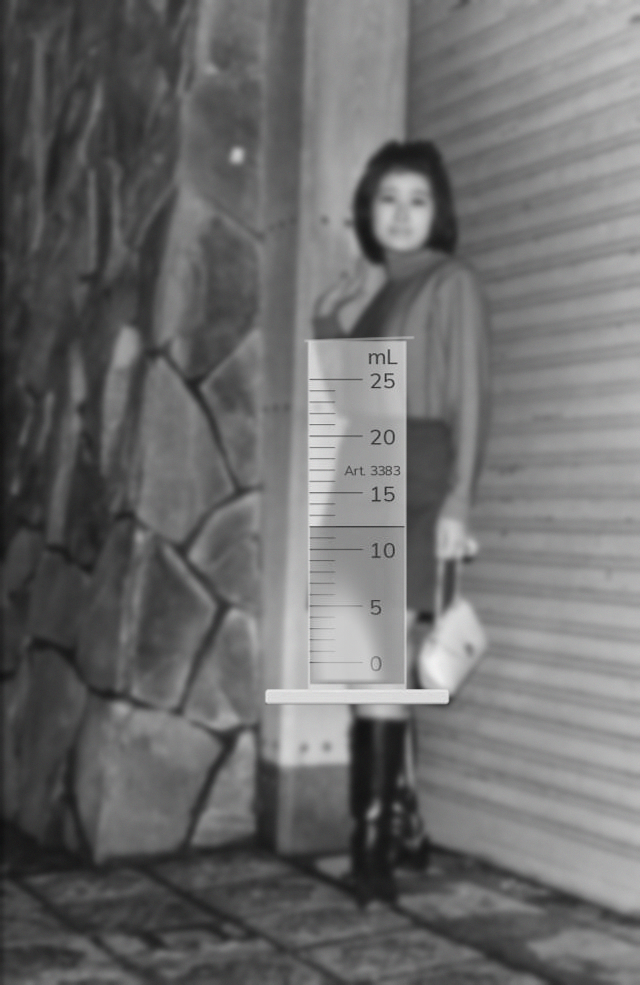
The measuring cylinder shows 12 mL
